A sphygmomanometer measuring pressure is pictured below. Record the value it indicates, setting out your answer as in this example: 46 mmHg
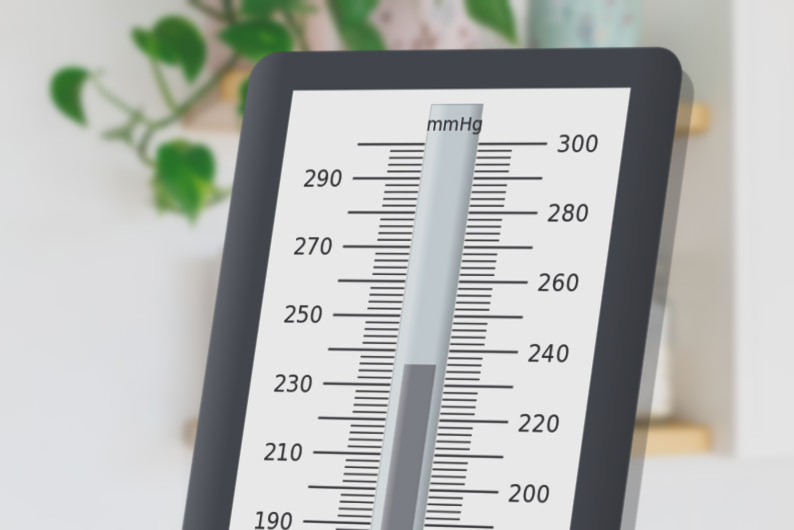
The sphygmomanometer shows 236 mmHg
